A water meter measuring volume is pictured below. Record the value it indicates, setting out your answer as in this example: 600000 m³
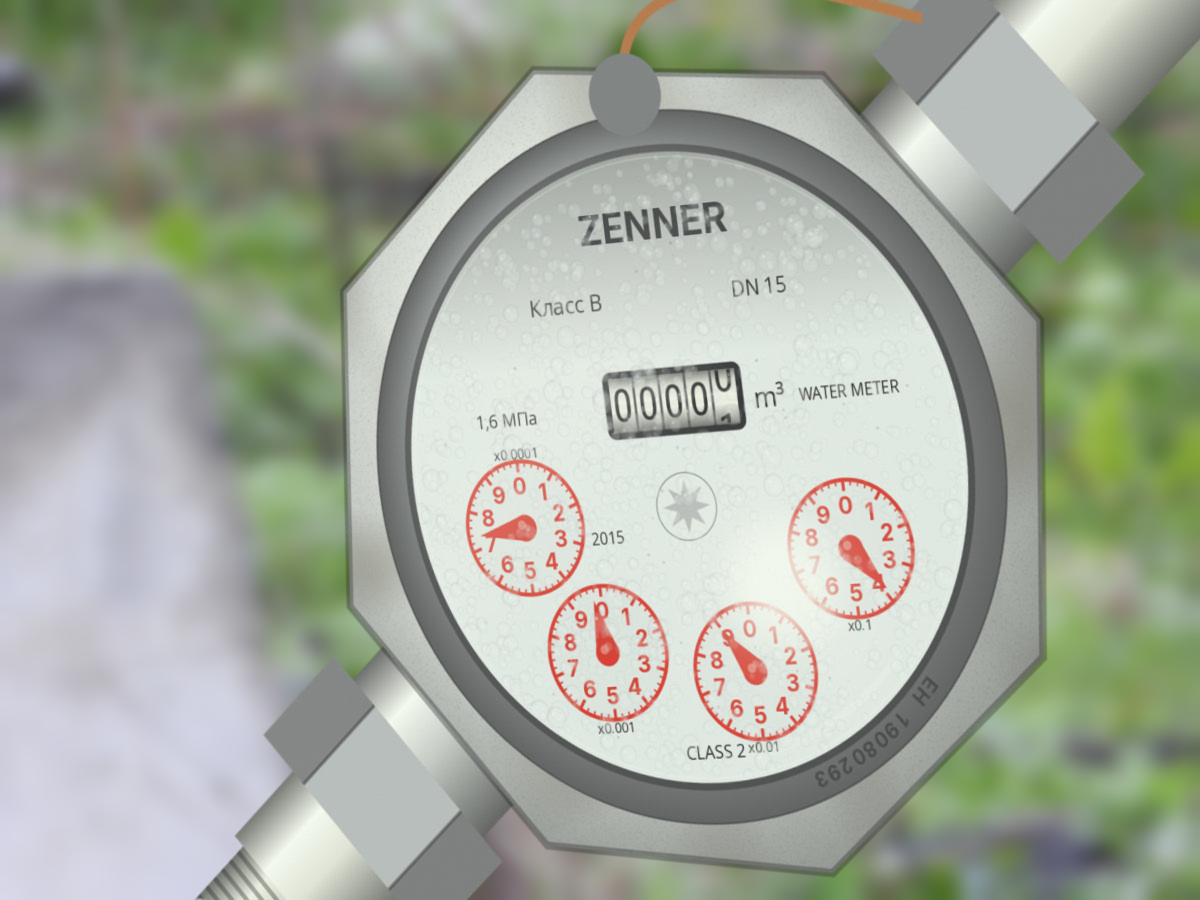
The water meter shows 0.3897 m³
